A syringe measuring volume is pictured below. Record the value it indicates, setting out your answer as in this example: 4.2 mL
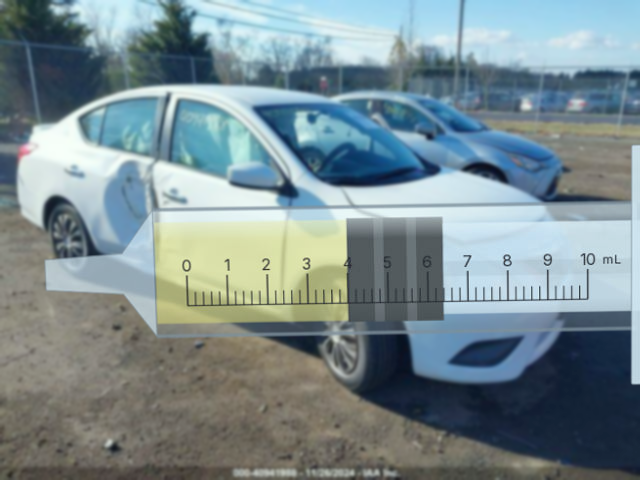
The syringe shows 4 mL
